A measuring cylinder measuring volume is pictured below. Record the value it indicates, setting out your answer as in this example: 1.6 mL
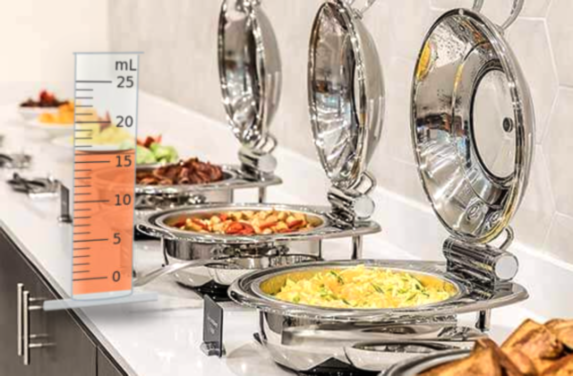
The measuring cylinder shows 16 mL
